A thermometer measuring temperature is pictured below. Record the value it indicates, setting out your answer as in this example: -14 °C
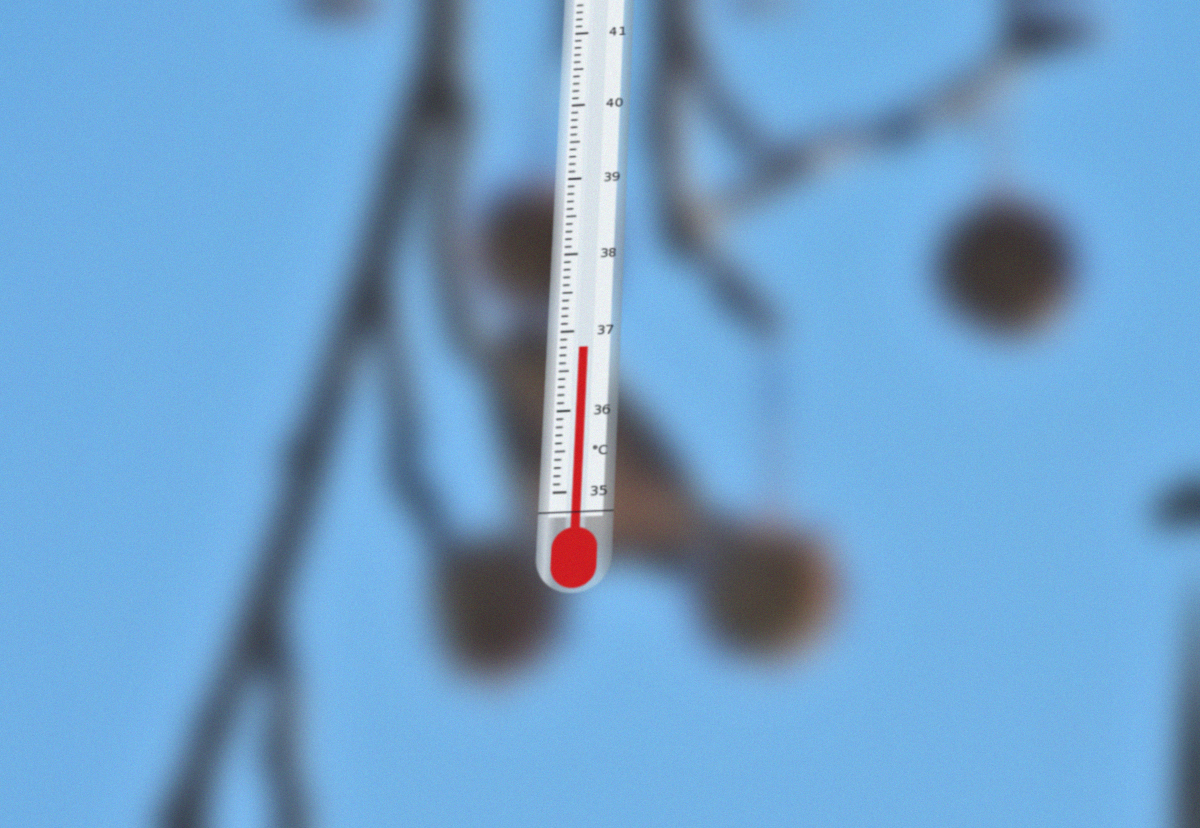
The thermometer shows 36.8 °C
